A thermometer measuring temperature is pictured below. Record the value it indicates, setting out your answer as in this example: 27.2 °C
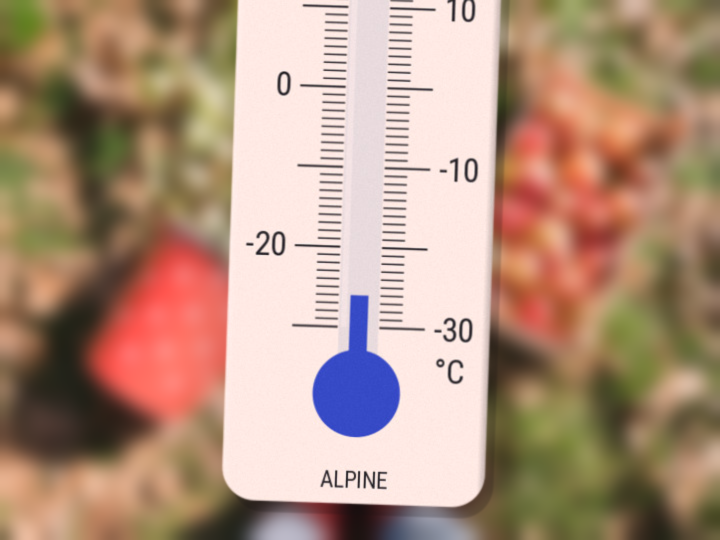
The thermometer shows -26 °C
